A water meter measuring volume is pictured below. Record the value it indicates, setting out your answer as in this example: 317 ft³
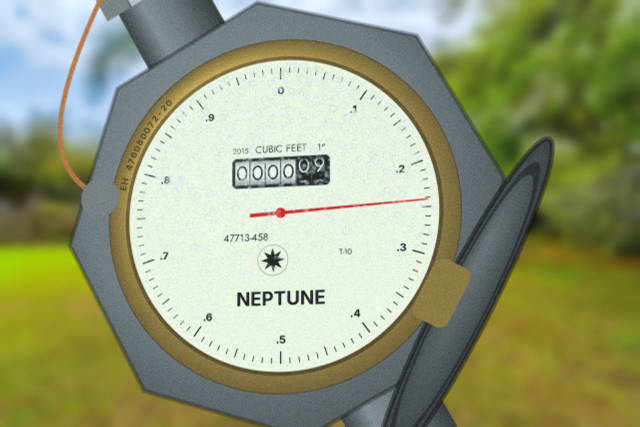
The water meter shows 9.24 ft³
